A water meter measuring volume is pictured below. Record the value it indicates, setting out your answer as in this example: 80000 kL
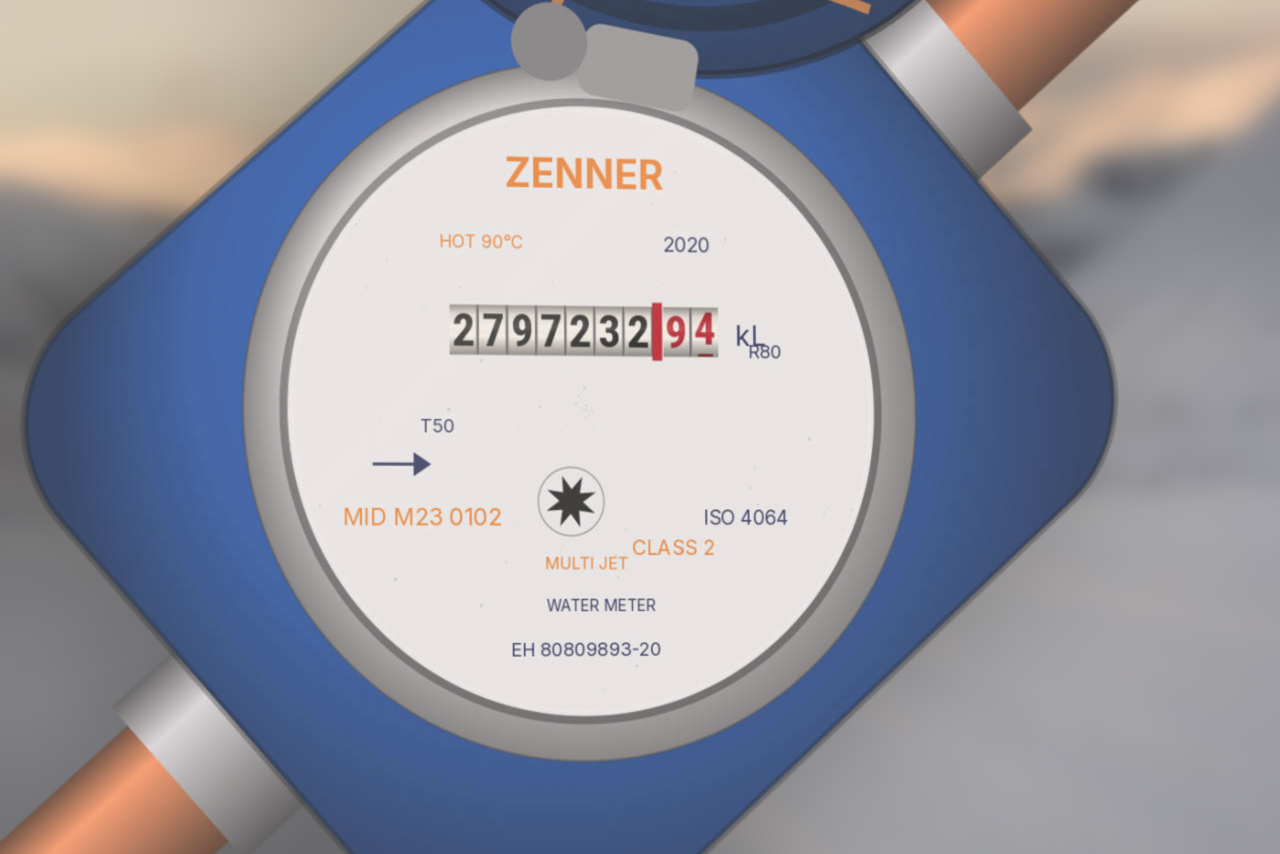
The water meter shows 2797232.94 kL
